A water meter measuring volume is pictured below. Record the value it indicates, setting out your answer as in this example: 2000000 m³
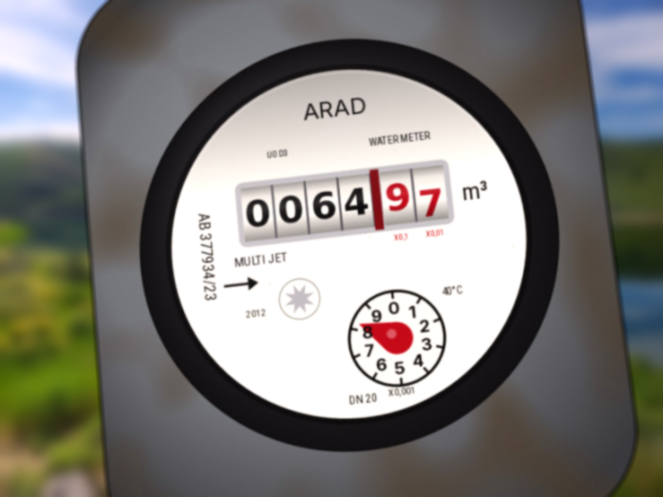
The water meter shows 64.968 m³
